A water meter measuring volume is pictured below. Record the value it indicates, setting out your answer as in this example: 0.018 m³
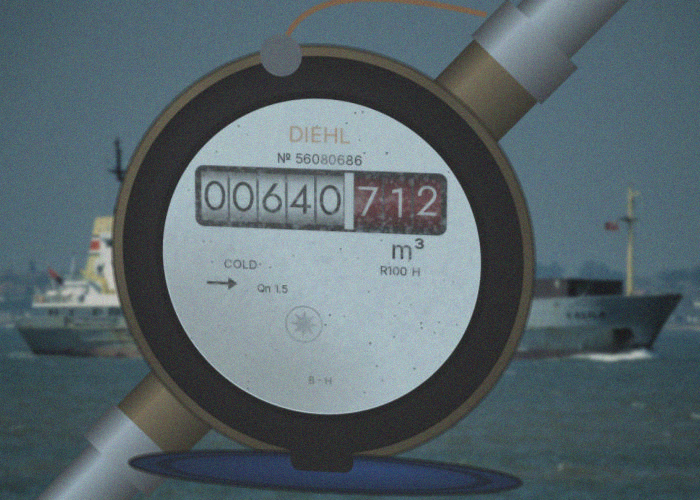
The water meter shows 640.712 m³
